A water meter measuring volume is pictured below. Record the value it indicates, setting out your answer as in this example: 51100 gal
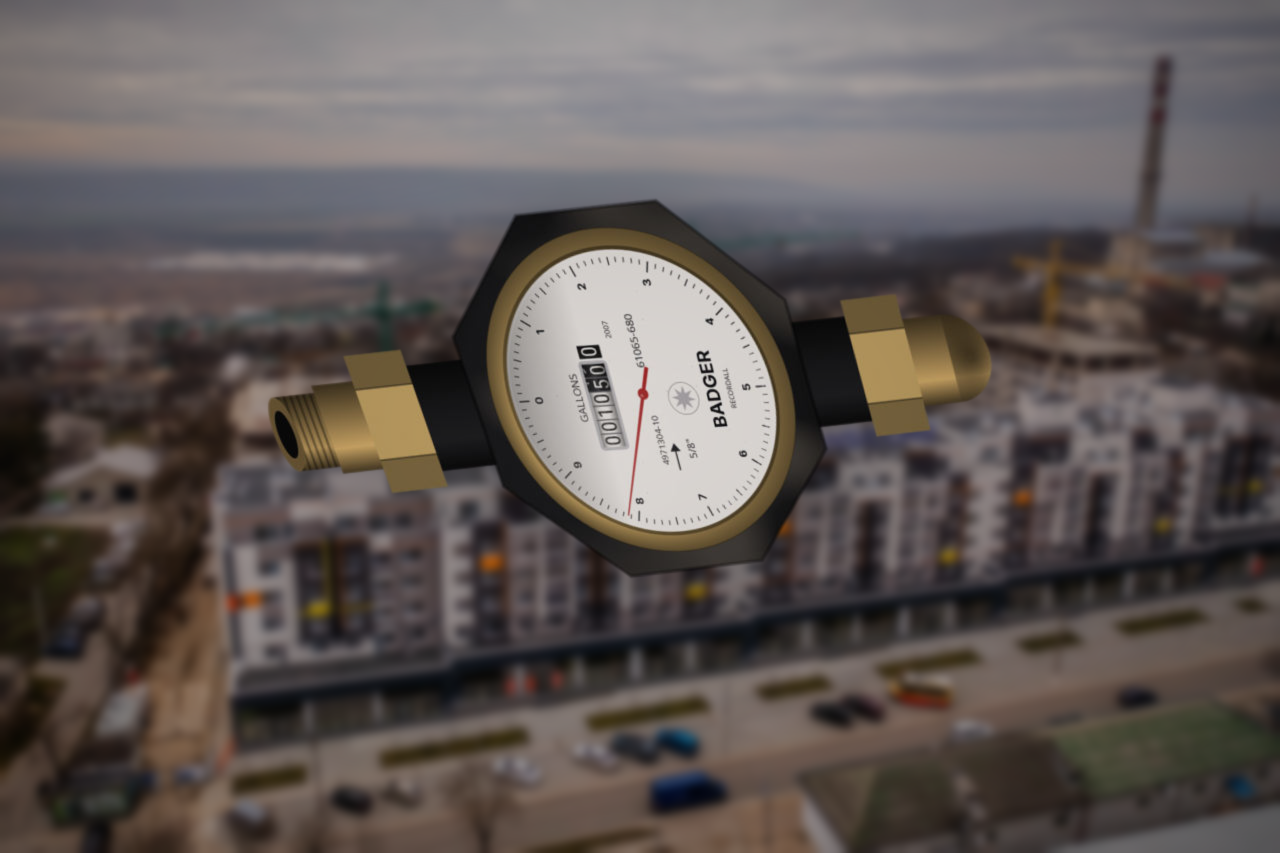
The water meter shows 10498.1 gal
